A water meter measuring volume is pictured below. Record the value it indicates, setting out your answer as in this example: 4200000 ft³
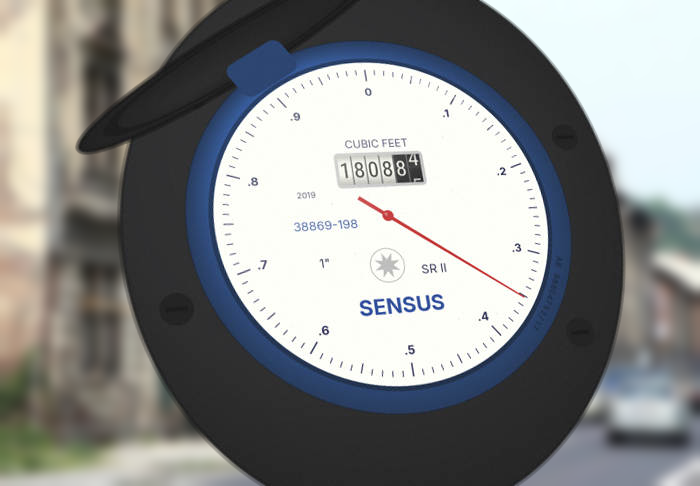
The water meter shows 180884.35 ft³
